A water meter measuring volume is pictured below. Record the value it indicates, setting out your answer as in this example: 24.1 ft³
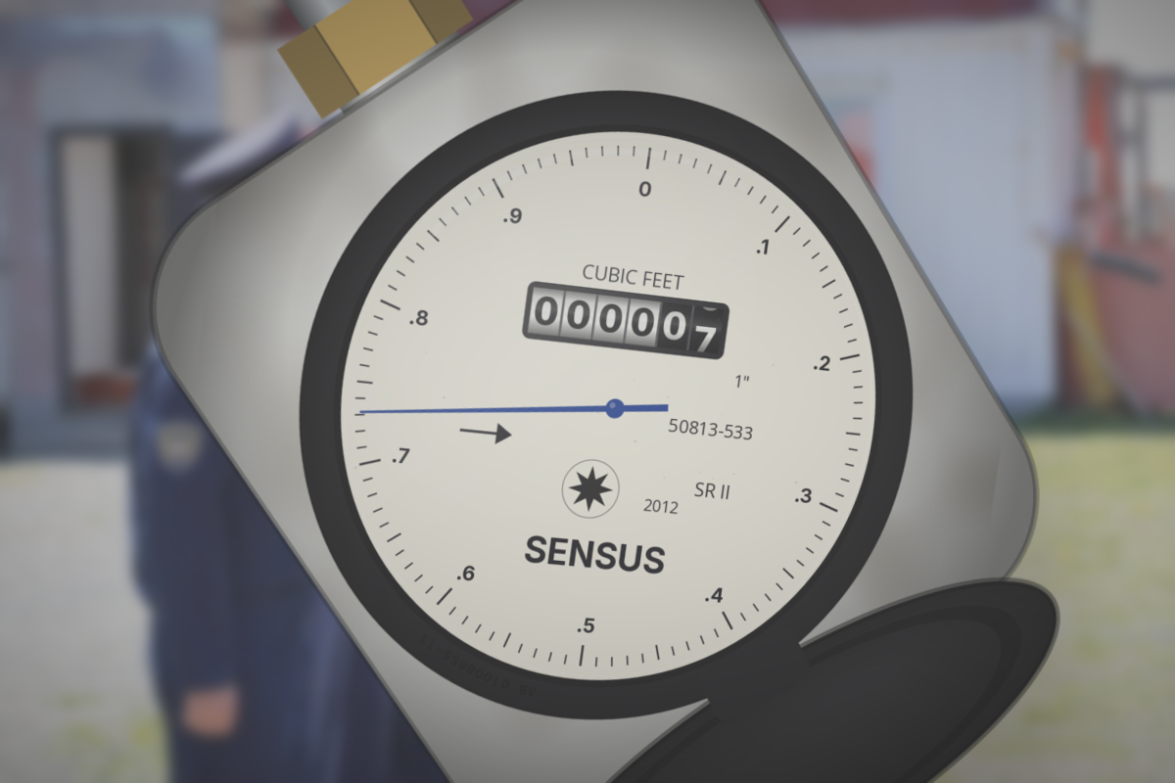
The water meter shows 6.73 ft³
